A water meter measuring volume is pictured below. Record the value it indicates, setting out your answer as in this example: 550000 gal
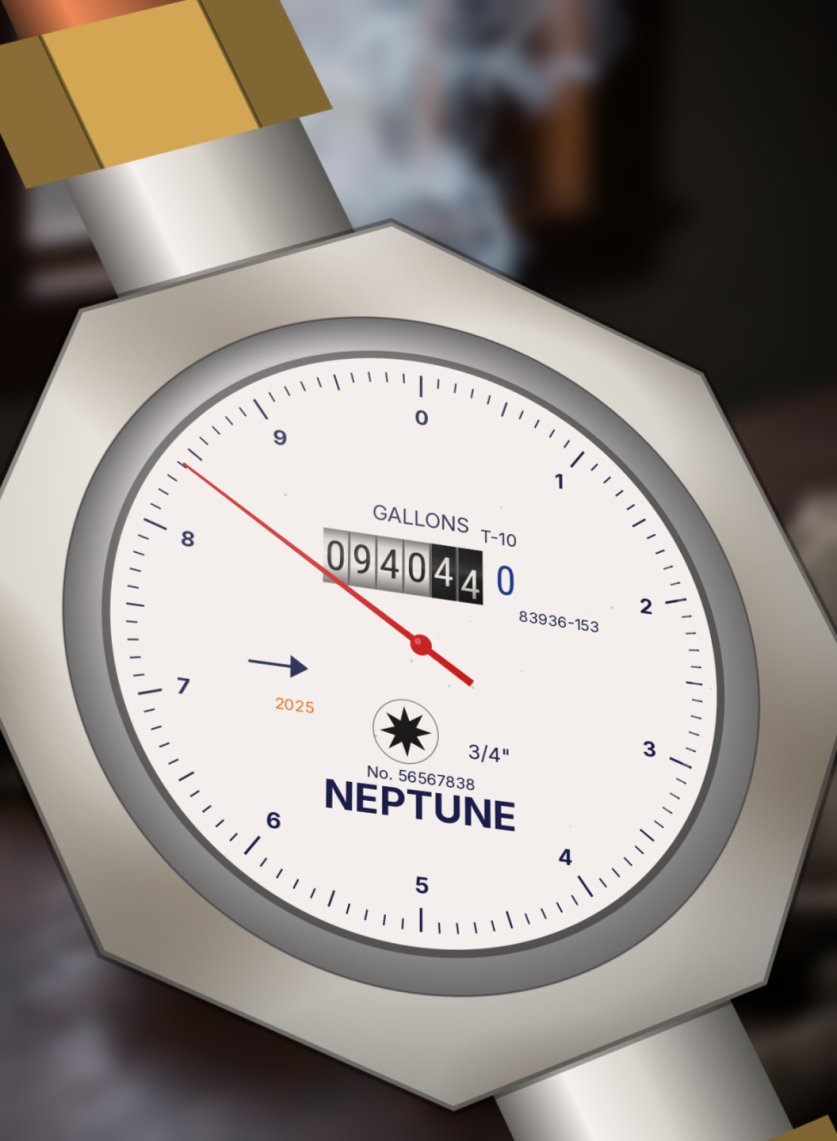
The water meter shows 940438.4 gal
